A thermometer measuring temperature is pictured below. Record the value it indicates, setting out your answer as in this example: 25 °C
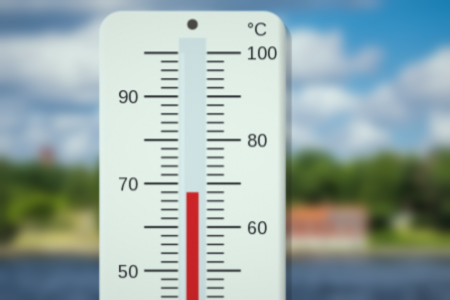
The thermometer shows 68 °C
